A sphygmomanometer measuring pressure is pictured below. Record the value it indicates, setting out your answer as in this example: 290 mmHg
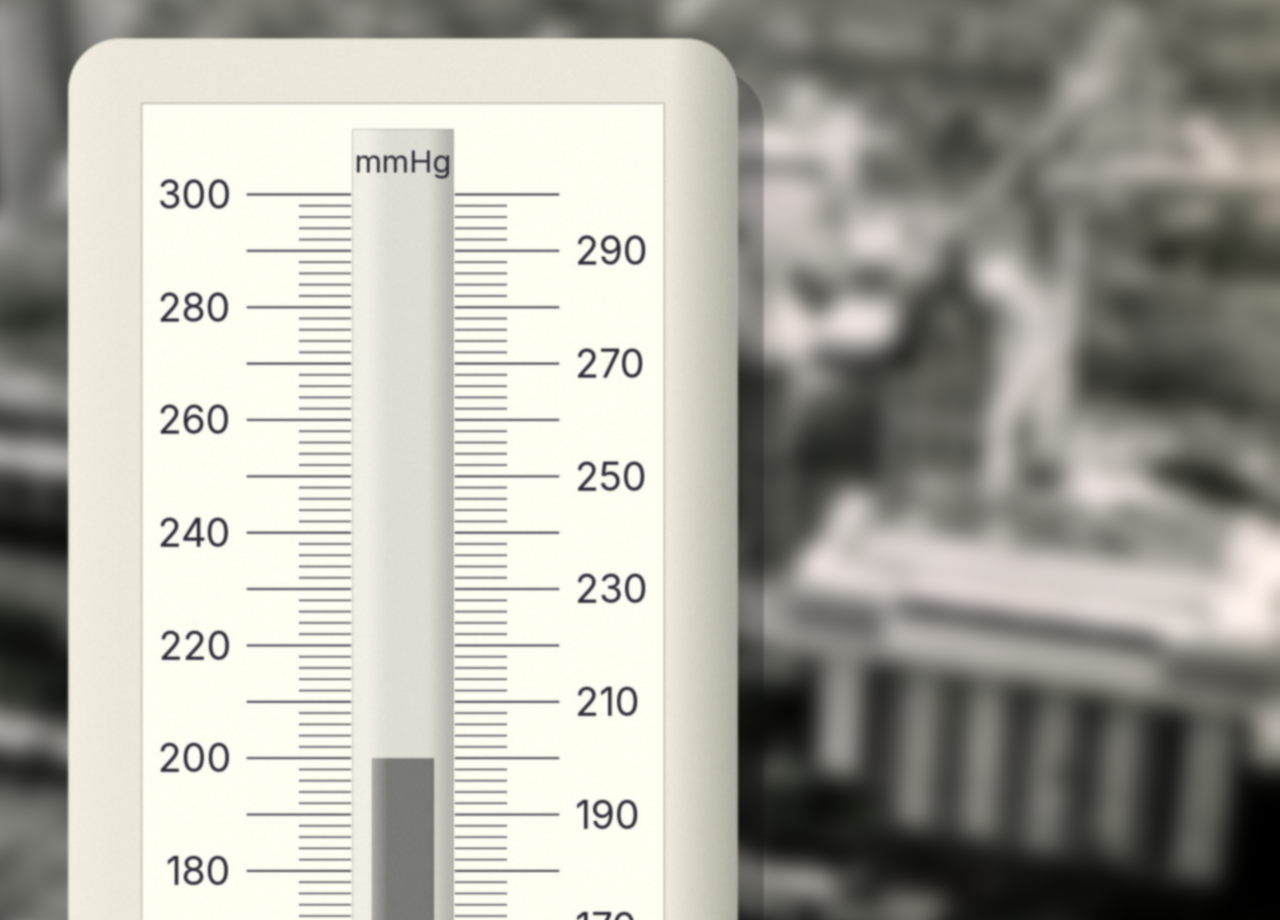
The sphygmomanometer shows 200 mmHg
